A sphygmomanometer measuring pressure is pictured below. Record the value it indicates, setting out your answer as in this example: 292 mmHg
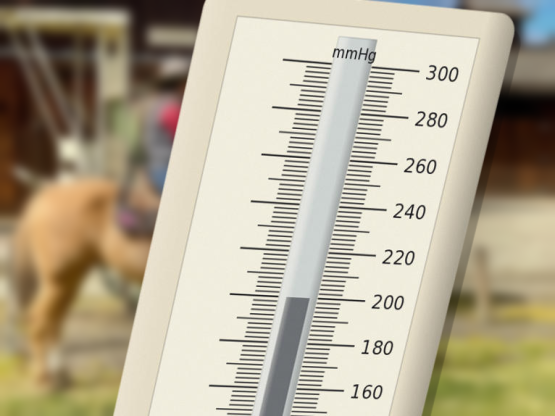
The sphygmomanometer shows 200 mmHg
